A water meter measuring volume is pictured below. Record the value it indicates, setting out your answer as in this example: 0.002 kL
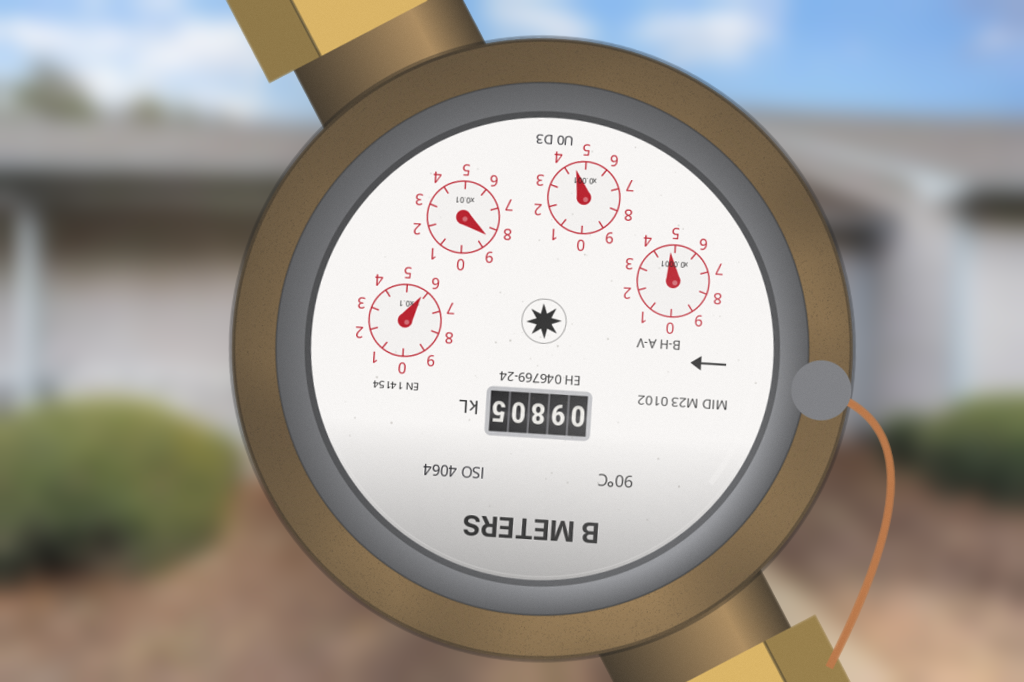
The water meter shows 9805.5844 kL
